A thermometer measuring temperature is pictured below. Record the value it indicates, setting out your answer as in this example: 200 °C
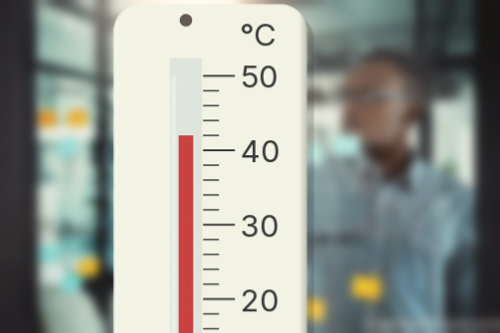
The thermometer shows 42 °C
